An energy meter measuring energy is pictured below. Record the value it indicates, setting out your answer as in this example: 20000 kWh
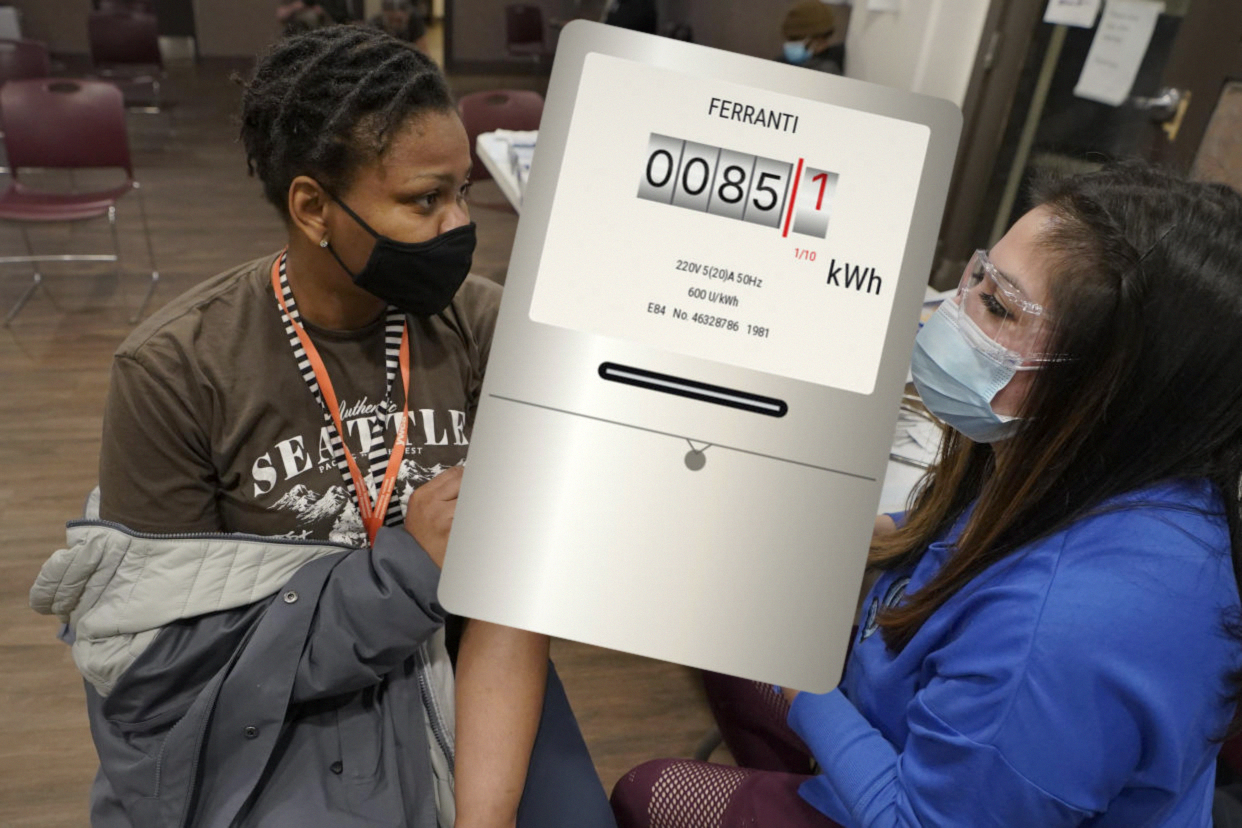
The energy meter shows 85.1 kWh
